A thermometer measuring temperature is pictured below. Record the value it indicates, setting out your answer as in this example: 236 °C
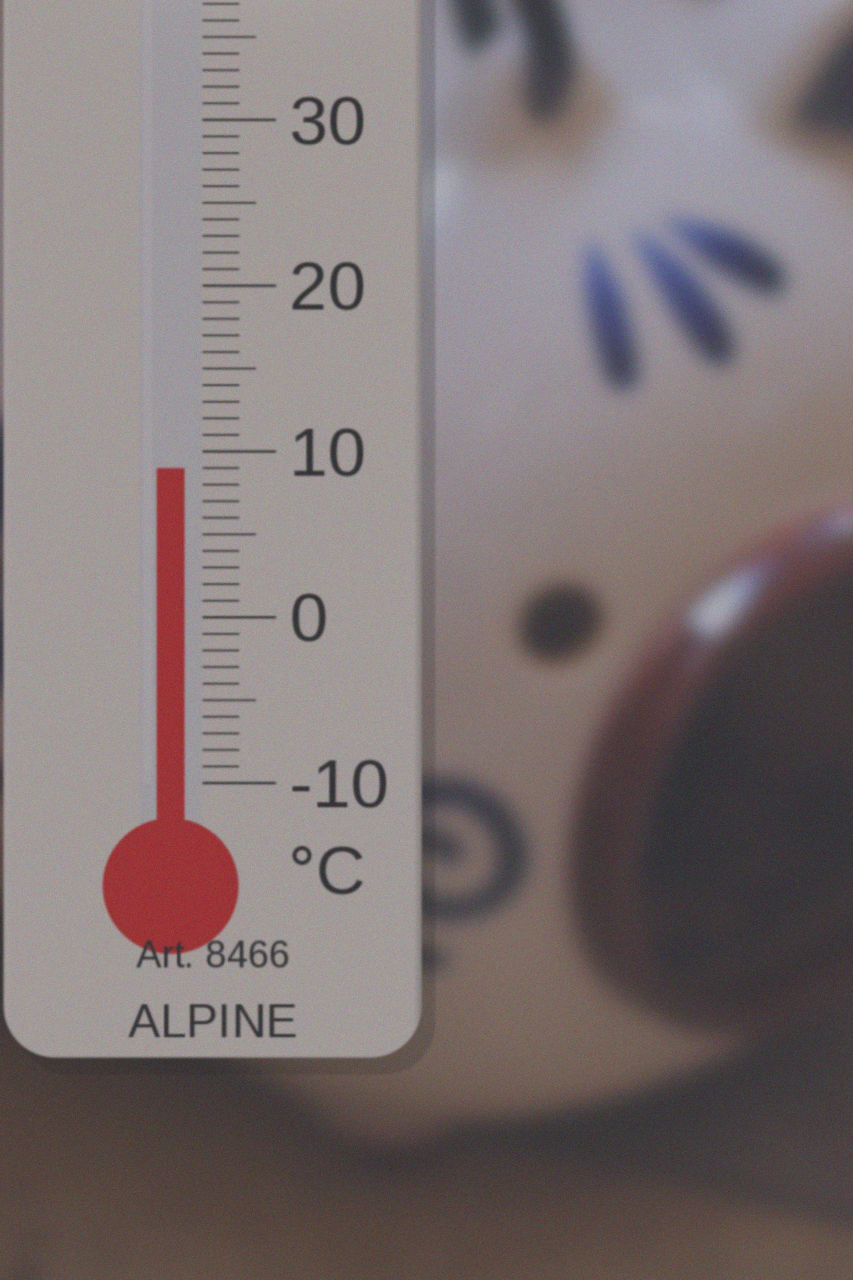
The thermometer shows 9 °C
